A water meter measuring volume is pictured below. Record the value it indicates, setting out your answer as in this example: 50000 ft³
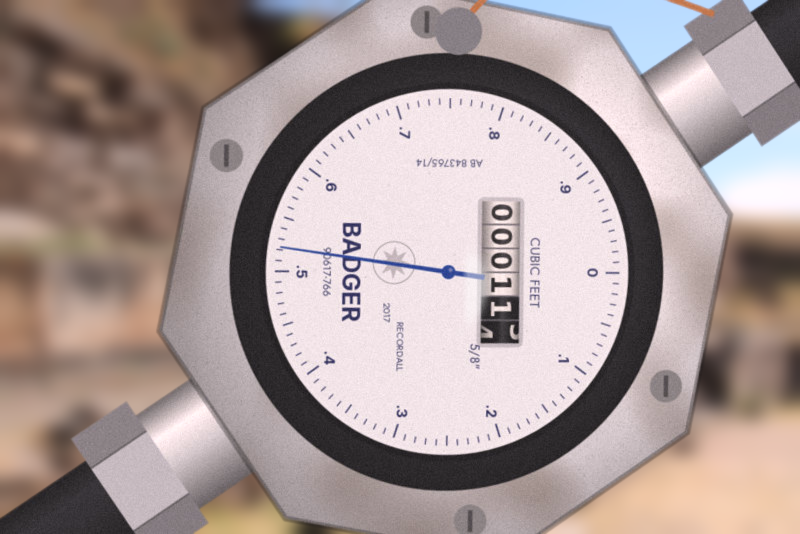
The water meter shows 113.52 ft³
